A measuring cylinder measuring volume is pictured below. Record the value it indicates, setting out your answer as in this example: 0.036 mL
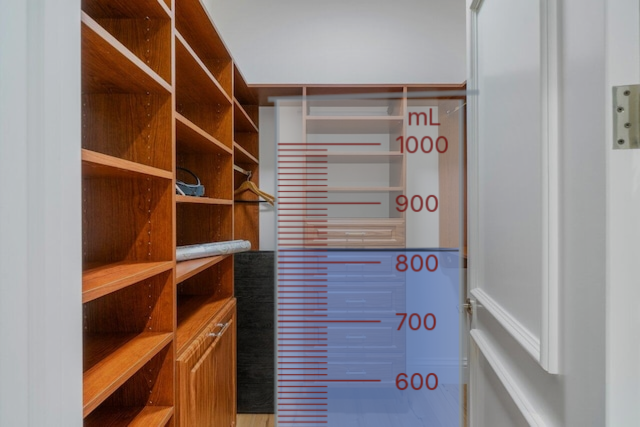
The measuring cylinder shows 820 mL
